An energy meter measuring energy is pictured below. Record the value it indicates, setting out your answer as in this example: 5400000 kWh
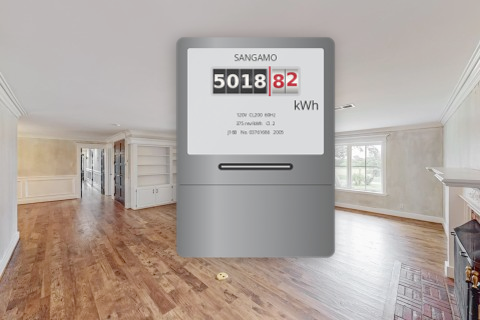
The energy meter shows 5018.82 kWh
